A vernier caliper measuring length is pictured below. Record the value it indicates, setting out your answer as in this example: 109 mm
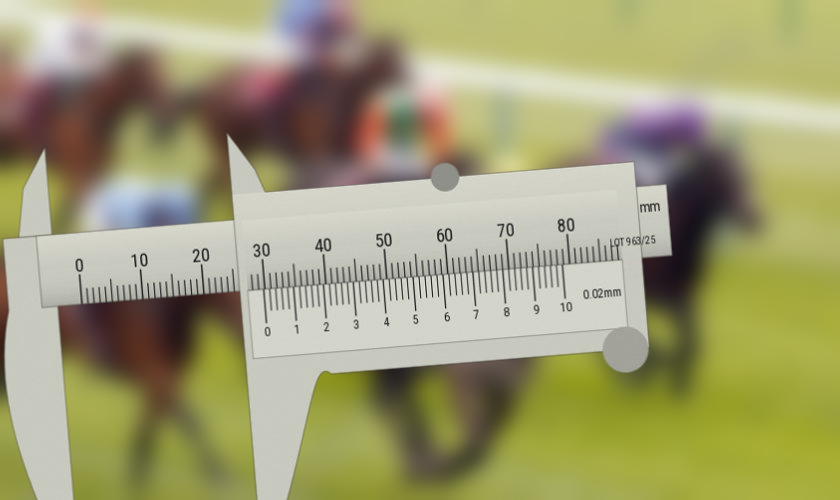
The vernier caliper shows 29.8 mm
